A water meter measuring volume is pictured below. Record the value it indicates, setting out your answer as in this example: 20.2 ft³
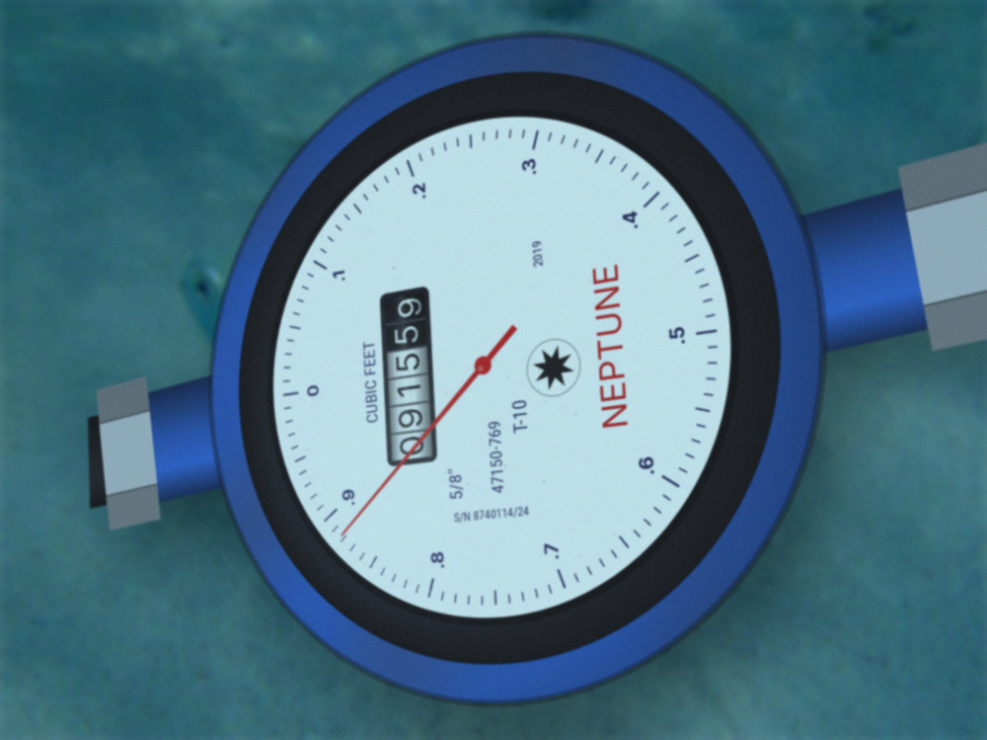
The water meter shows 91558.88 ft³
